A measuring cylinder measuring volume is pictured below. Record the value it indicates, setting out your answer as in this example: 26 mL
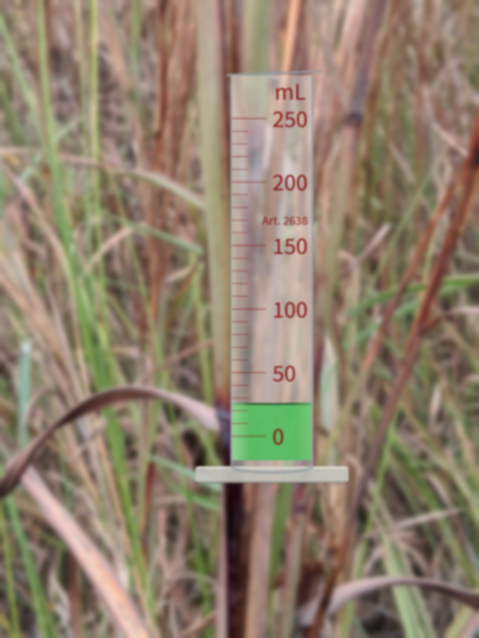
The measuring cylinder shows 25 mL
